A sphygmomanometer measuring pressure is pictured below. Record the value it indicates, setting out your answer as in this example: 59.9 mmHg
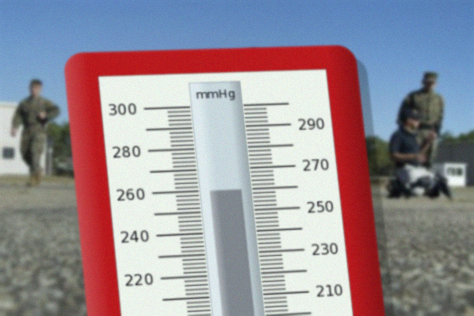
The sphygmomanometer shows 260 mmHg
